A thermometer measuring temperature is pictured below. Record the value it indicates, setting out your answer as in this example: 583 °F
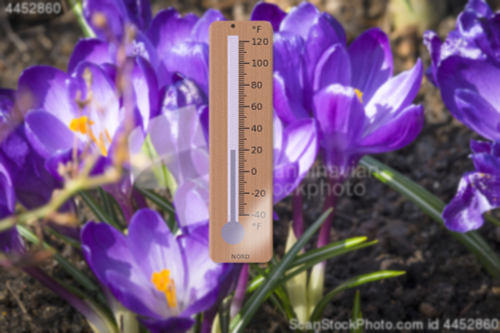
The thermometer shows 20 °F
